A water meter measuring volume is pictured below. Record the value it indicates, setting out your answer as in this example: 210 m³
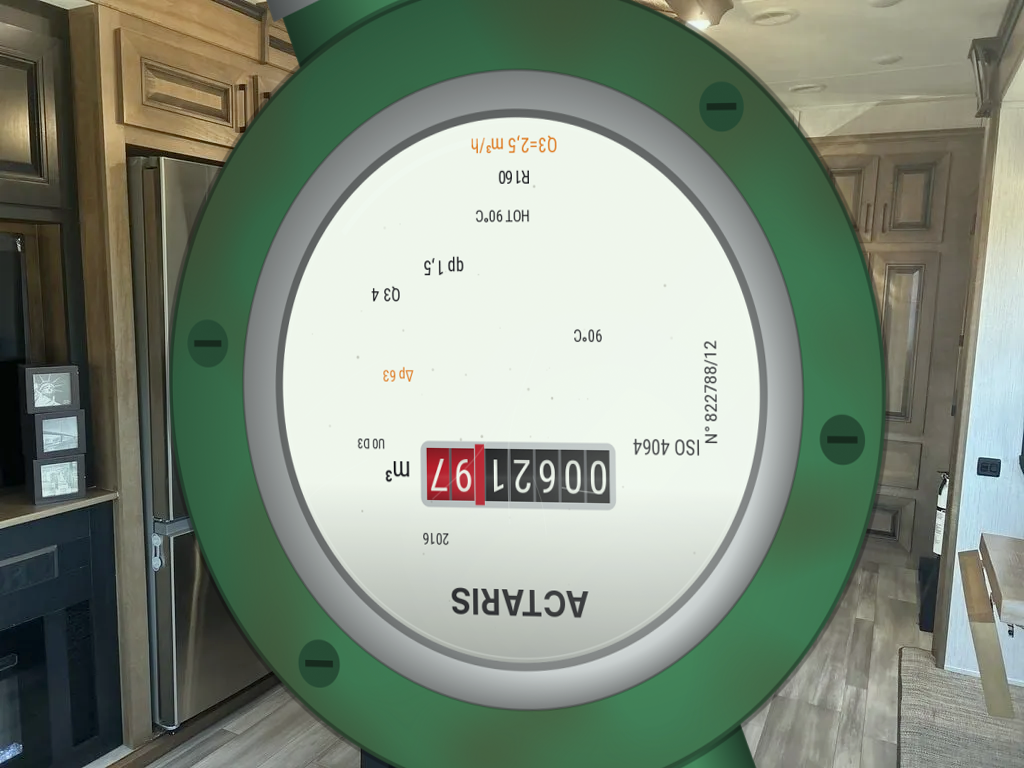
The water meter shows 621.97 m³
